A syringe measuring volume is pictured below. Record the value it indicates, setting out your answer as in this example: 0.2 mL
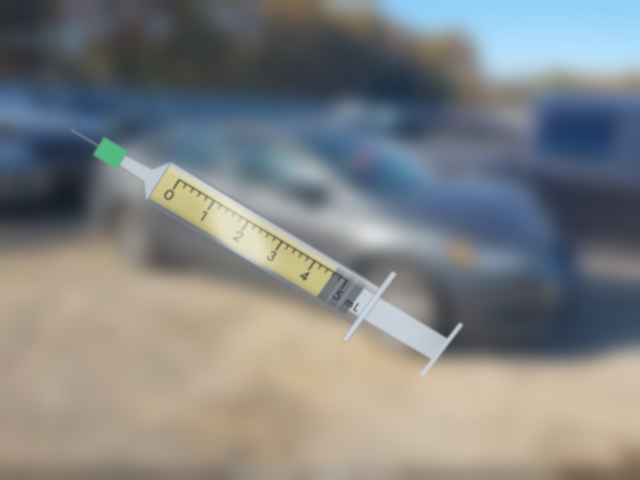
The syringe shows 4.6 mL
